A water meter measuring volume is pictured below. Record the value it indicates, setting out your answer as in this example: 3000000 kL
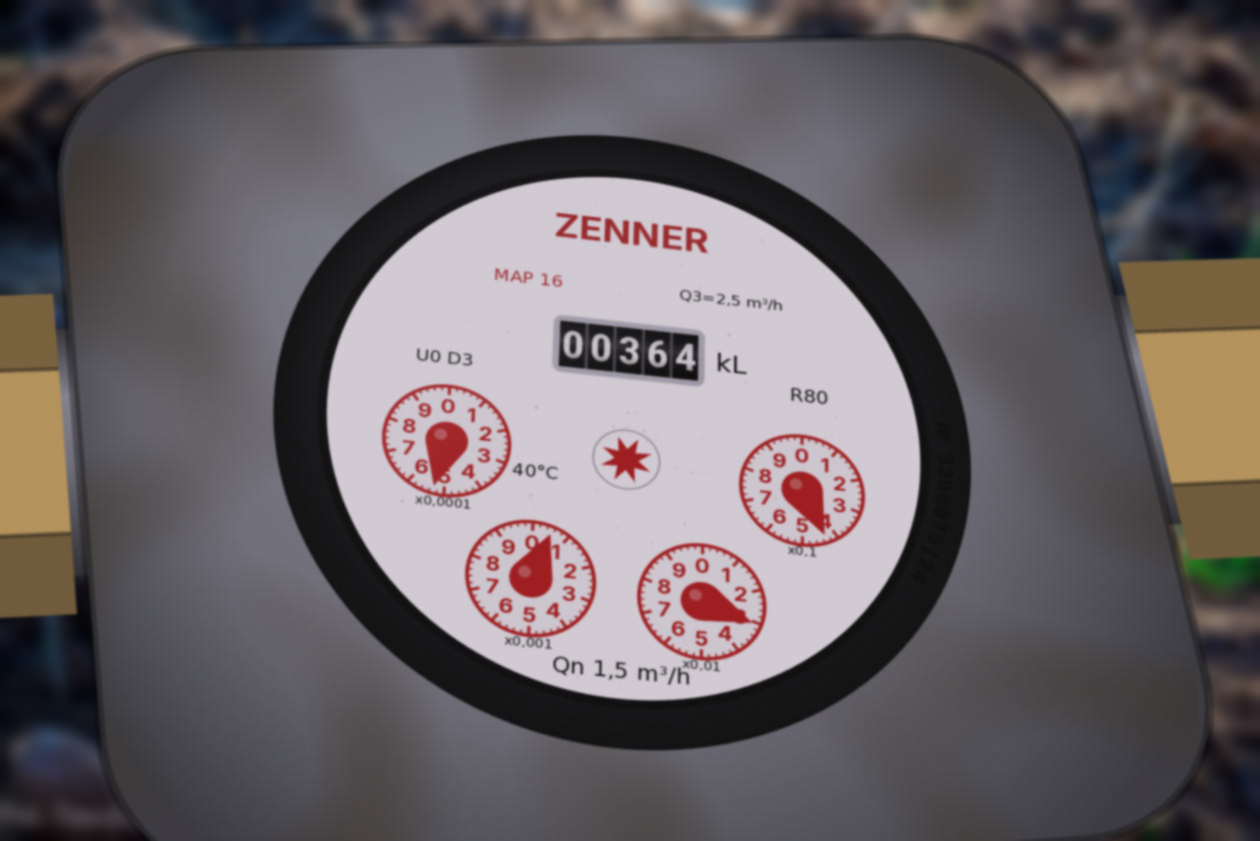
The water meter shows 364.4305 kL
